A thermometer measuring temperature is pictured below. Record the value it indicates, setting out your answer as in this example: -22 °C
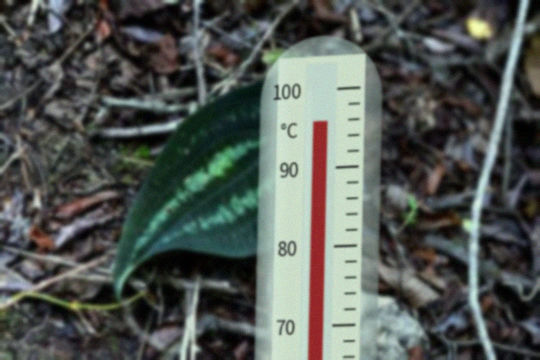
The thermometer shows 96 °C
